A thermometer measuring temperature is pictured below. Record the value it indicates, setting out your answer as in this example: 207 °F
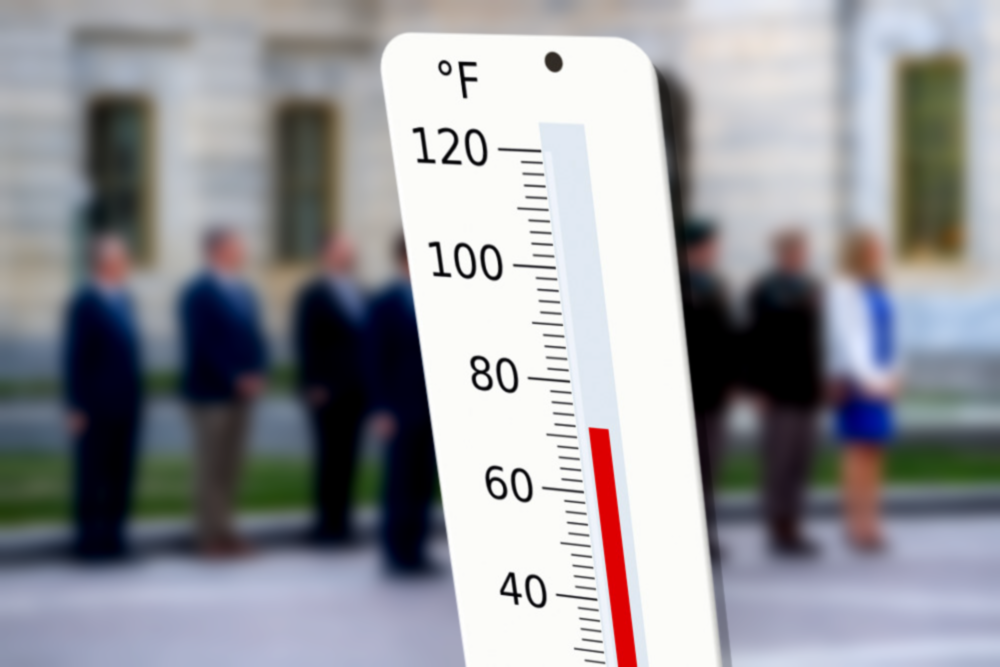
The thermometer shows 72 °F
